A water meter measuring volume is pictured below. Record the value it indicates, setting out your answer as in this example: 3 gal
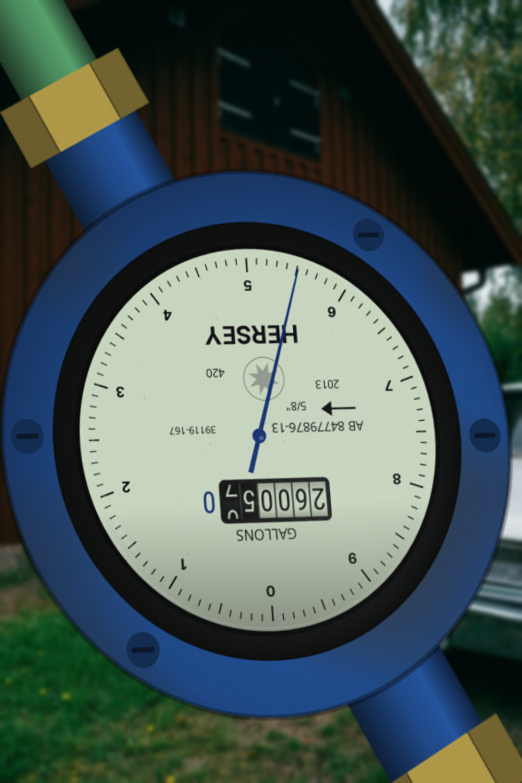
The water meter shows 2600565.5 gal
